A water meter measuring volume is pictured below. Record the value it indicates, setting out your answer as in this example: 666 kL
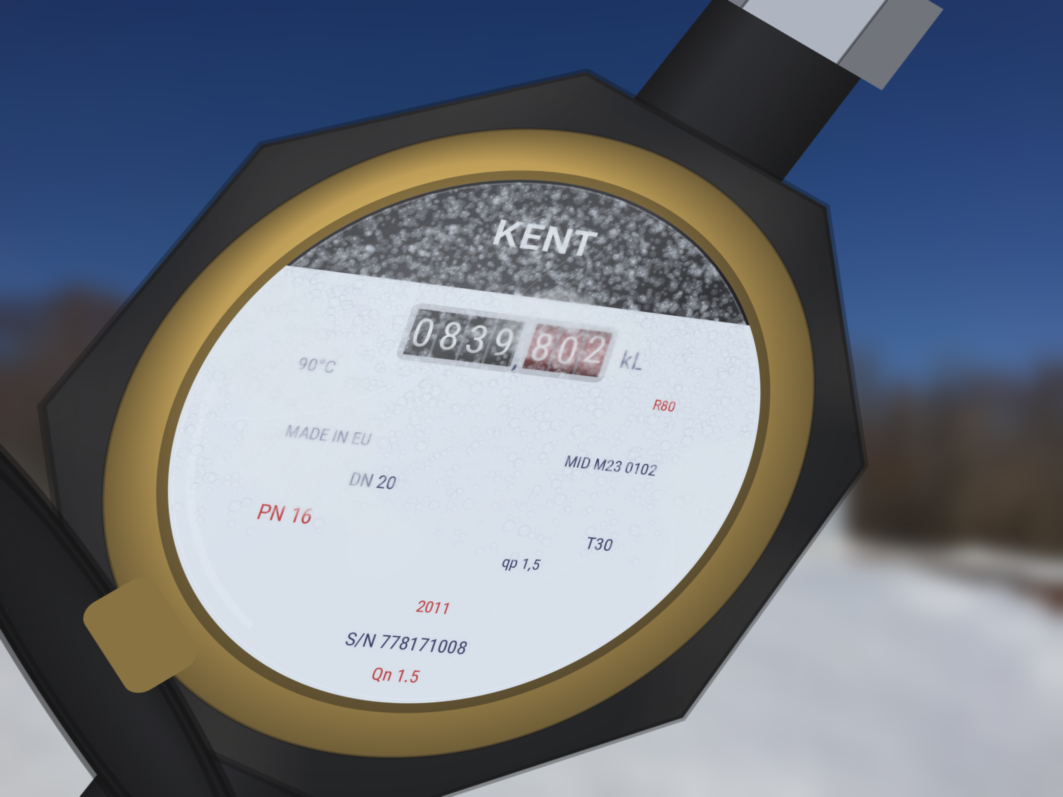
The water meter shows 839.802 kL
